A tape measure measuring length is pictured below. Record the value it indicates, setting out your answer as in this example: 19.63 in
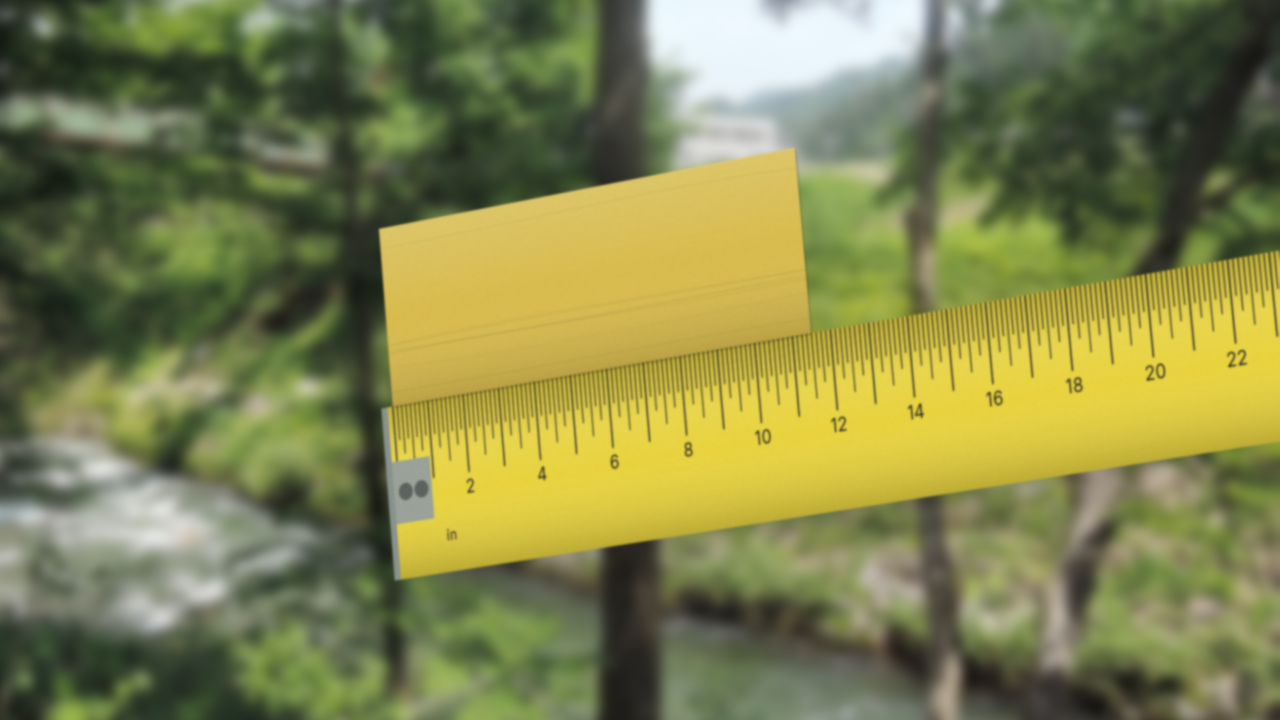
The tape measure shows 11.5 in
